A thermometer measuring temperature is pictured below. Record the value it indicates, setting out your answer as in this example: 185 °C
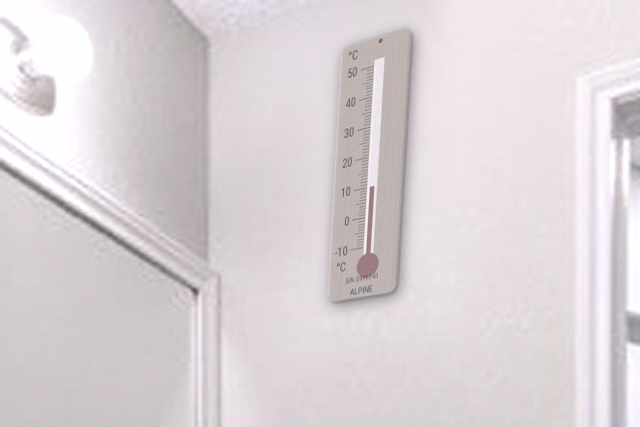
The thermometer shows 10 °C
